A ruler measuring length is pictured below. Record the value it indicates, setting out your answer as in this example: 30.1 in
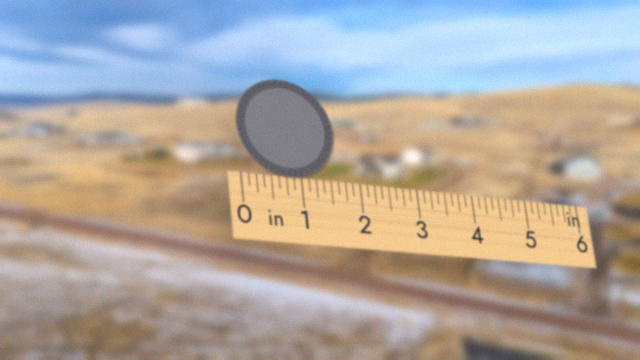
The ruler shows 1.625 in
